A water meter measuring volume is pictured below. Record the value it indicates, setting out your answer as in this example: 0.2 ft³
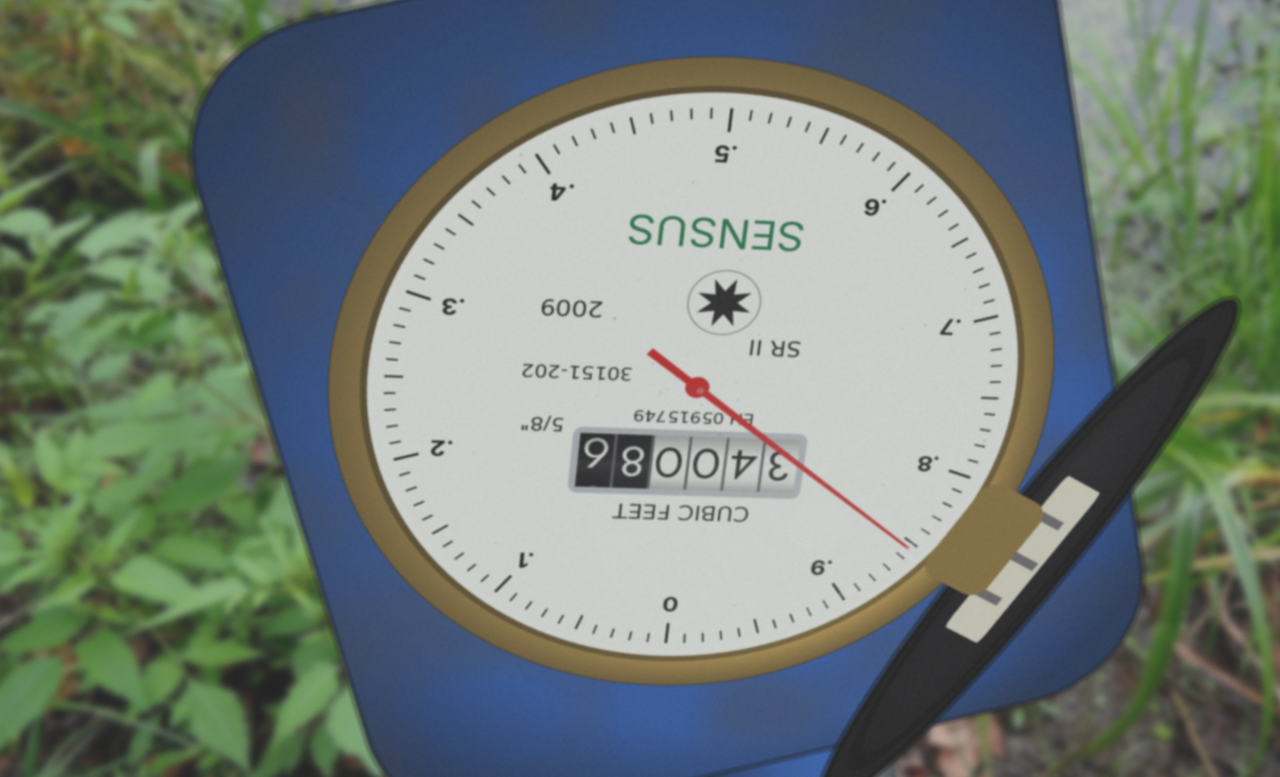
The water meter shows 340085.85 ft³
